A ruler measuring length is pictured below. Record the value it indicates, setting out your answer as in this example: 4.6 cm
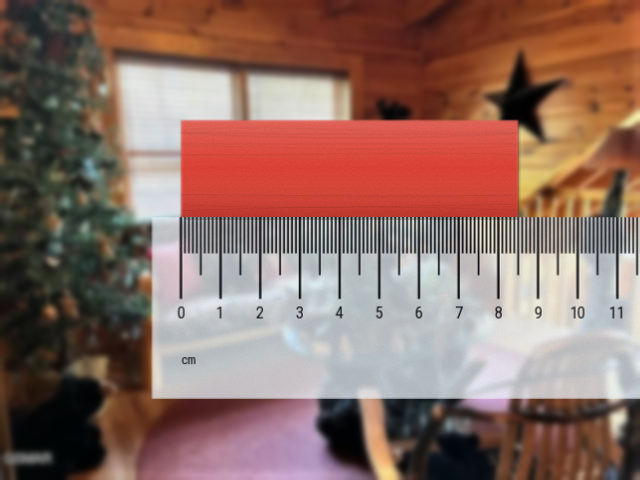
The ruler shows 8.5 cm
